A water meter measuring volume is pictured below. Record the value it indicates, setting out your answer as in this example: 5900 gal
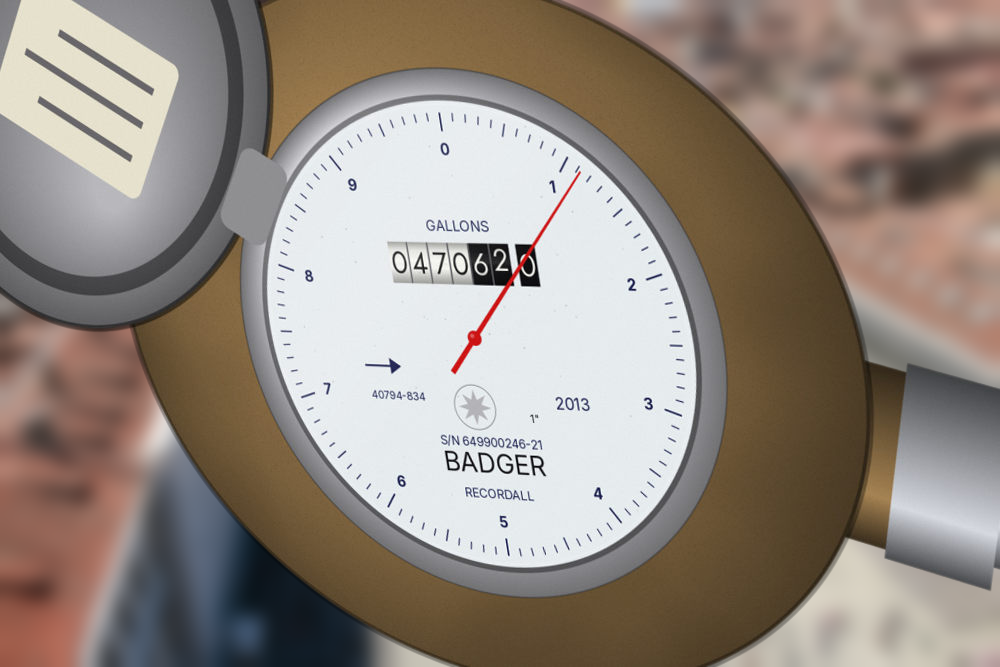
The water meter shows 470621.1 gal
